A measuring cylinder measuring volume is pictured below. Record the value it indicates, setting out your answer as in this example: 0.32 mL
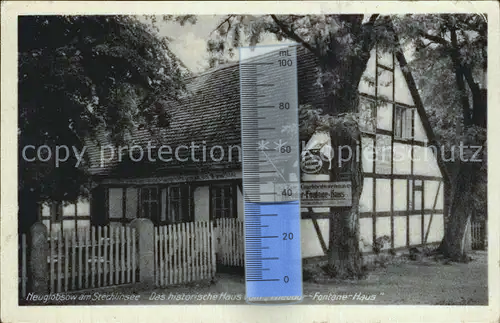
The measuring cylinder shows 35 mL
